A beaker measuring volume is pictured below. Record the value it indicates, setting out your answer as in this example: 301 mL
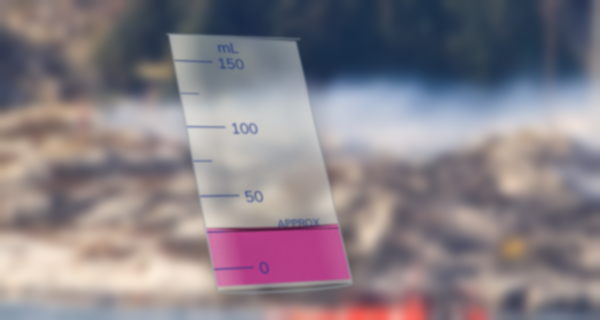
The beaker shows 25 mL
